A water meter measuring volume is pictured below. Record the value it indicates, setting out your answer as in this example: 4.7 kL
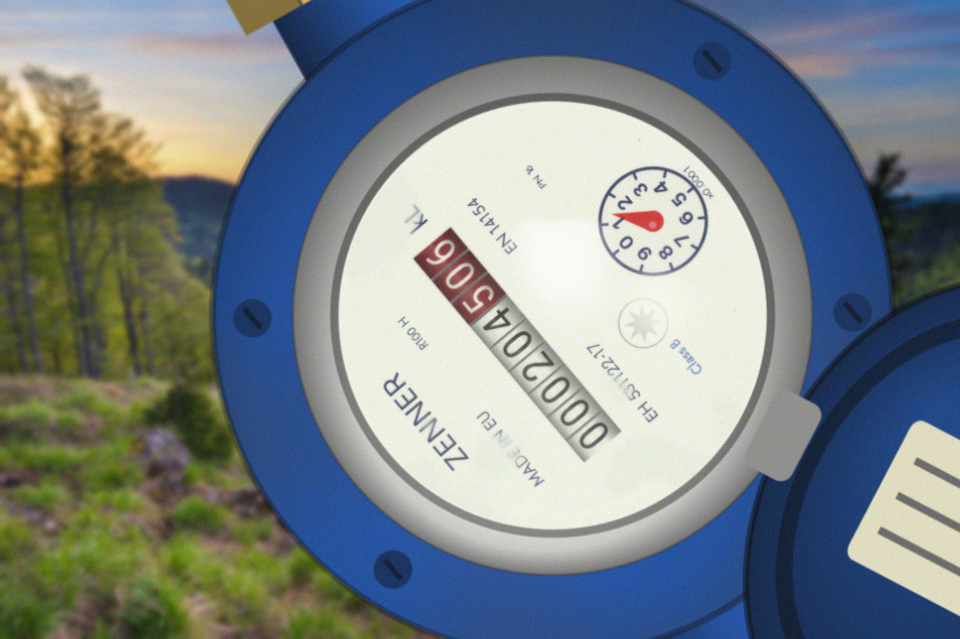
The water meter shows 204.5061 kL
